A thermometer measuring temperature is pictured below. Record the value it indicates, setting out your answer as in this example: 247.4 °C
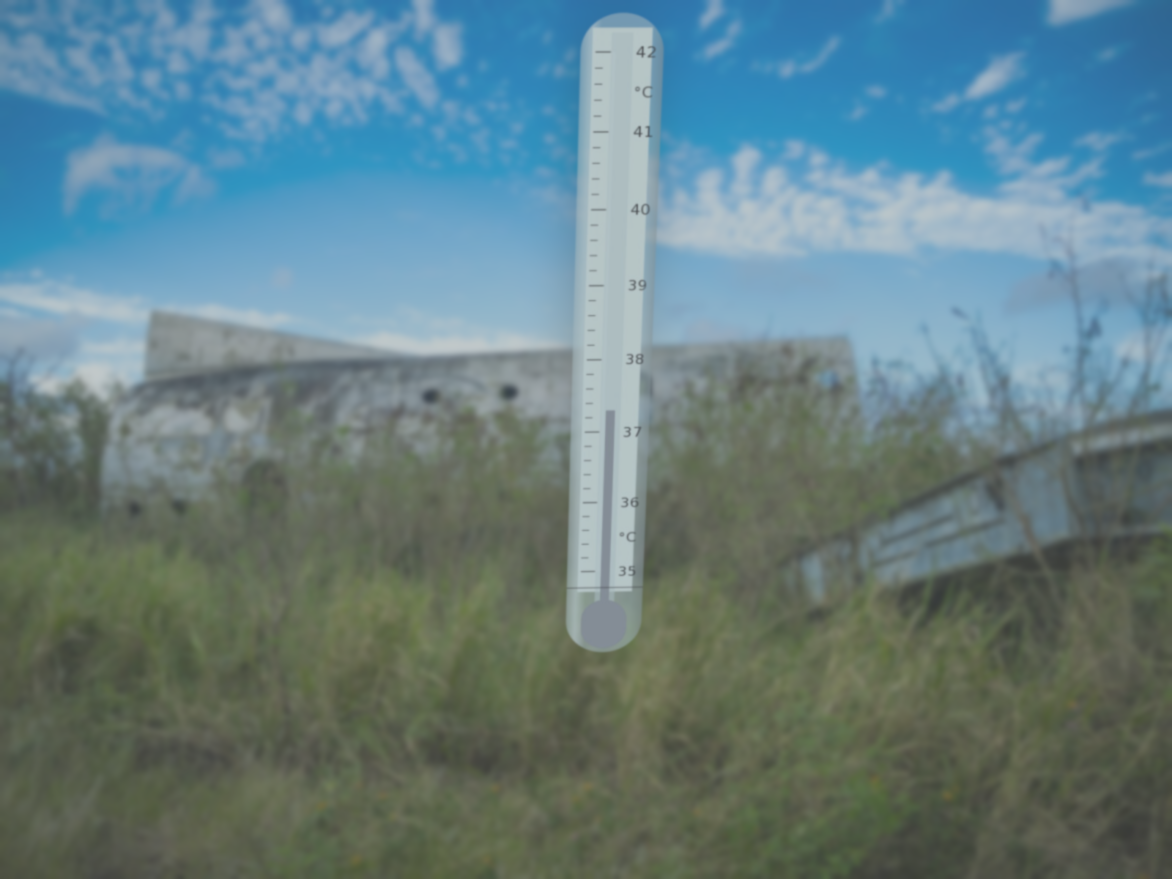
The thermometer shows 37.3 °C
